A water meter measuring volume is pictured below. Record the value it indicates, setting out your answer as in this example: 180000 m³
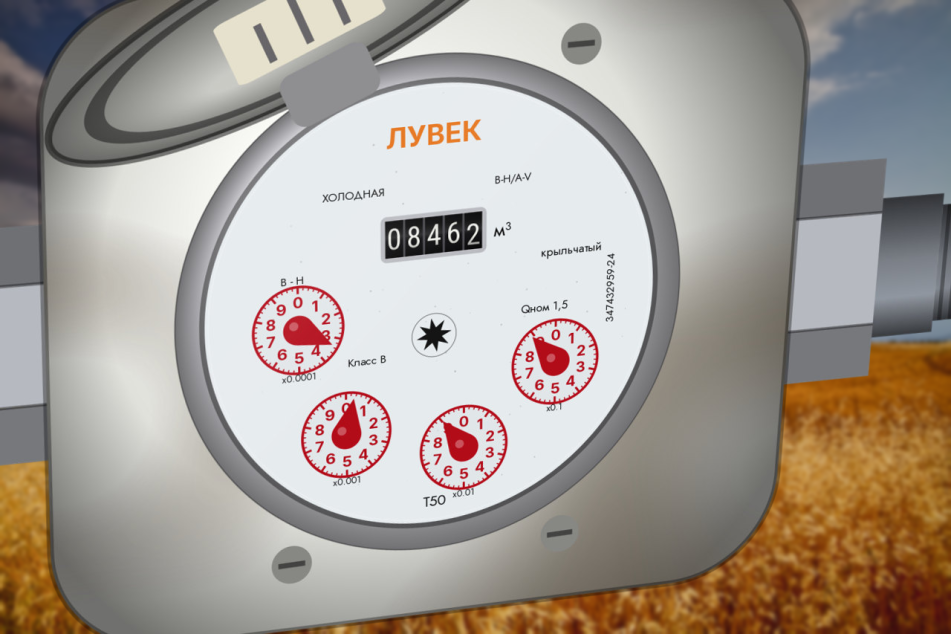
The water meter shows 8461.8903 m³
